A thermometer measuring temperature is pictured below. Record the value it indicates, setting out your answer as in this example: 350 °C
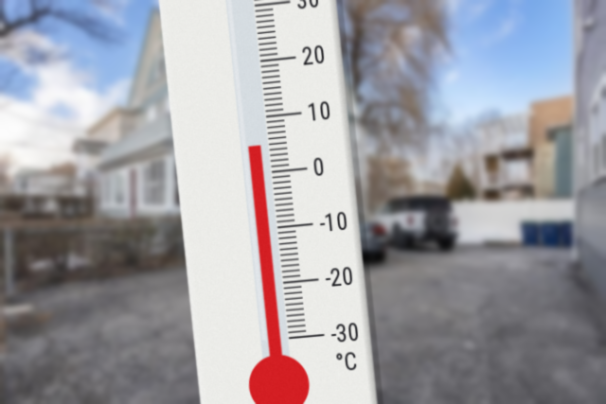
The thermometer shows 5 °C
